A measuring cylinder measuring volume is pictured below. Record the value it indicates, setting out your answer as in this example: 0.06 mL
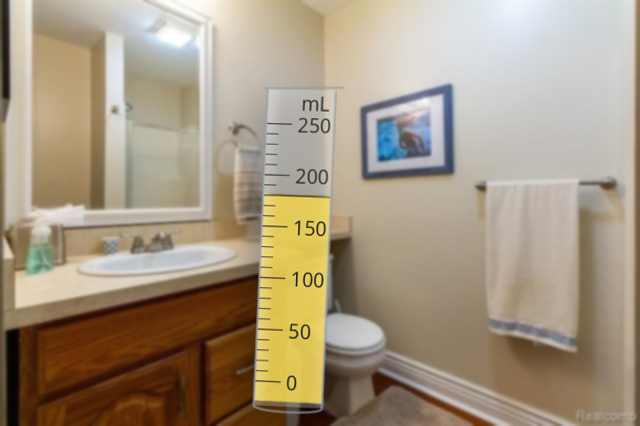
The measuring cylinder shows 180 mL
